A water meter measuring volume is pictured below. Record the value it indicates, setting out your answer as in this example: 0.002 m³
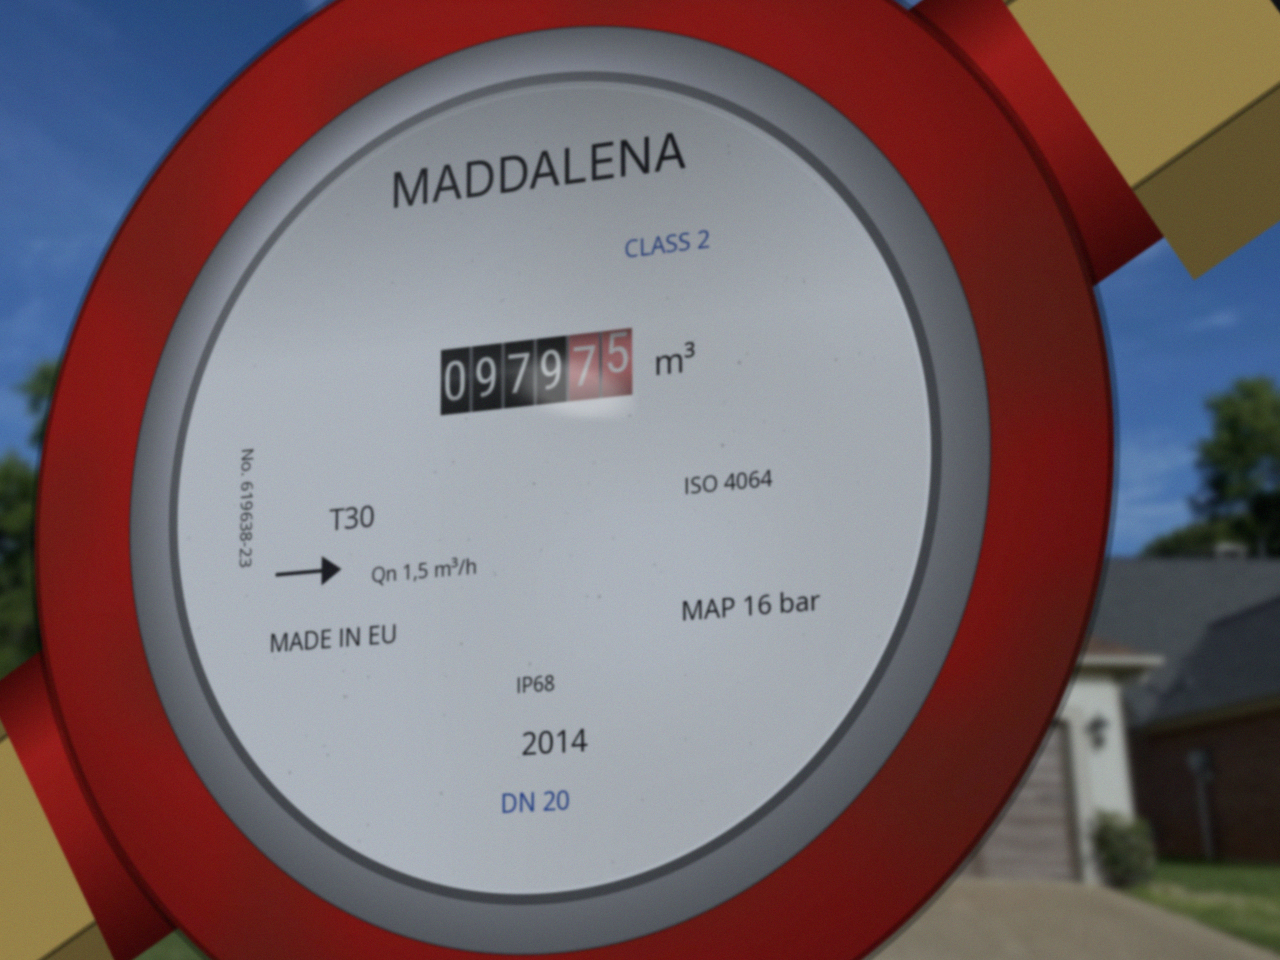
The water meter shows 979.75 m³
